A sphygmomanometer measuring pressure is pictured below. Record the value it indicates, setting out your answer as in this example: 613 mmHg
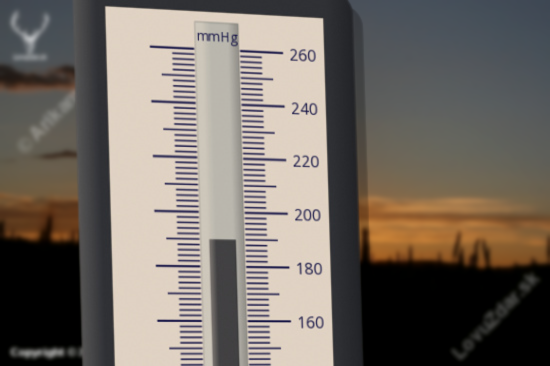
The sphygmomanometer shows 190 mmHg
